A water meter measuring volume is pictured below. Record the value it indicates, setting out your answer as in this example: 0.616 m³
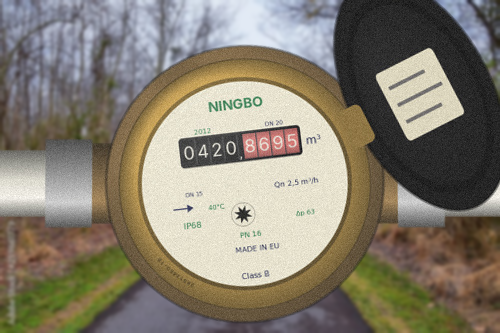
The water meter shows 420.8695 m³
